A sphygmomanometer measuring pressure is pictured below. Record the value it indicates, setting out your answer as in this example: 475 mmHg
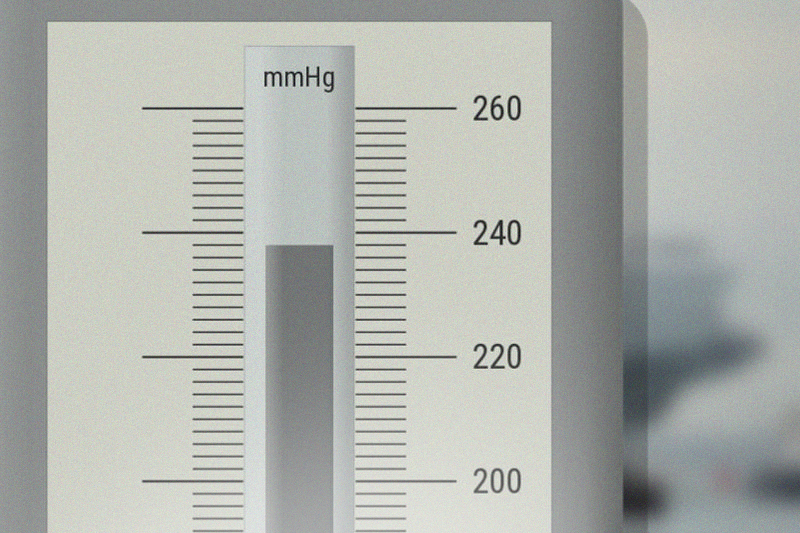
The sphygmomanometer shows 238 mmHg
